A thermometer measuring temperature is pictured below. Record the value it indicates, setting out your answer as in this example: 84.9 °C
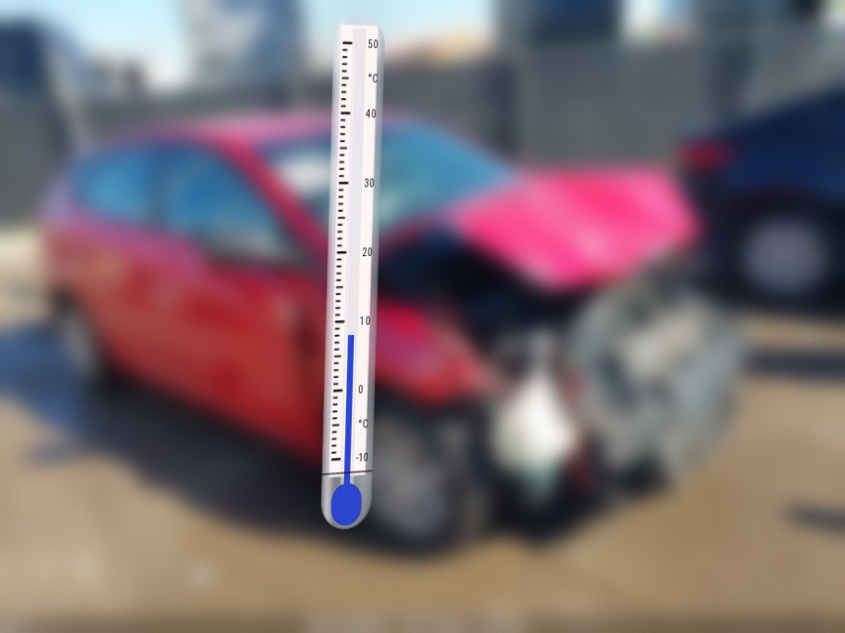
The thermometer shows 8 °C
